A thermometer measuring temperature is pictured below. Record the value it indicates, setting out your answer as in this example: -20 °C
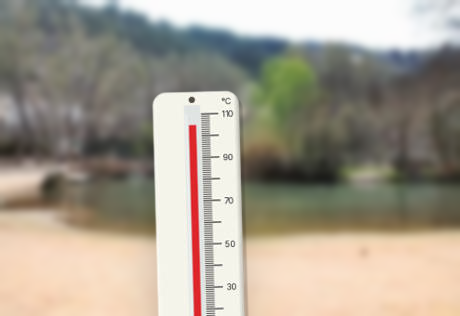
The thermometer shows 105 °C
